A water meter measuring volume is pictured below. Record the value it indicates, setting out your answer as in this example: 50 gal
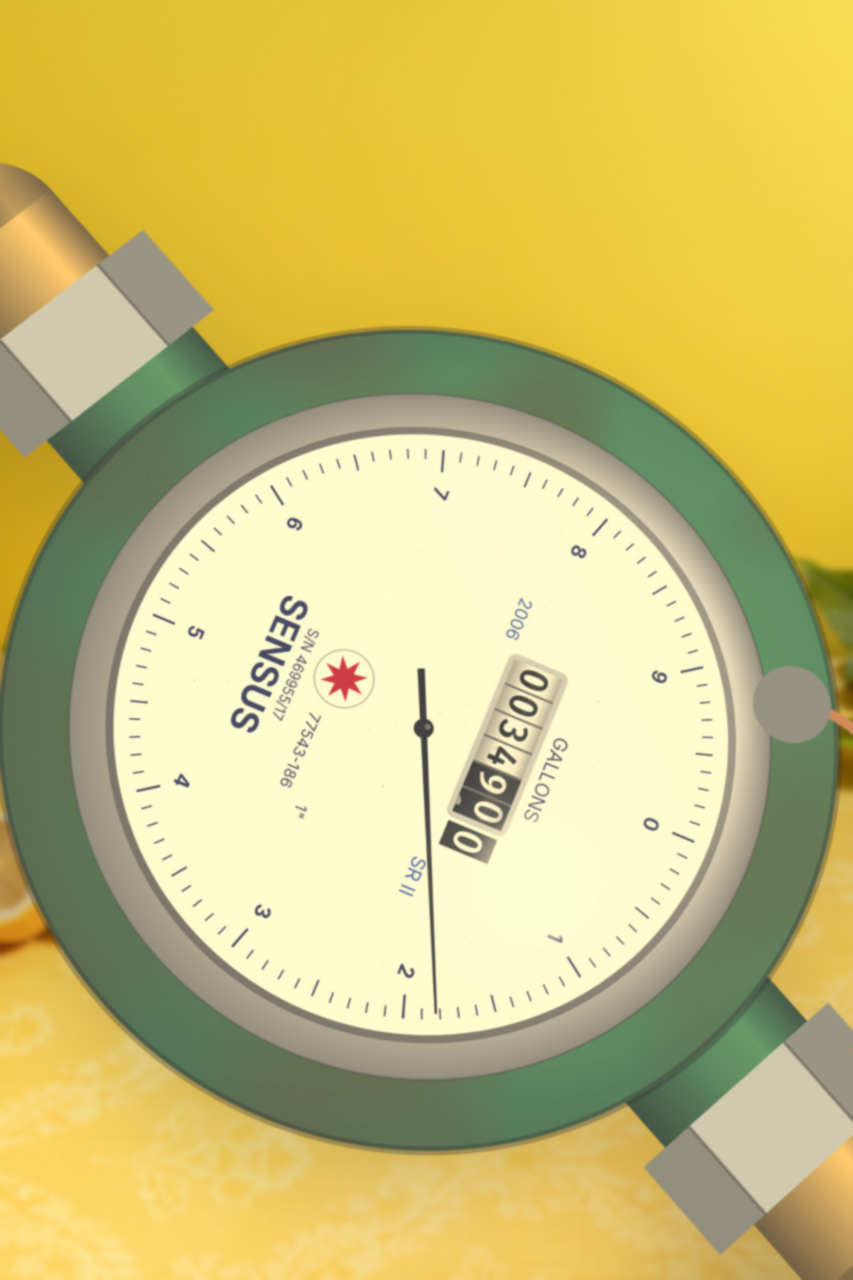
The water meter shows 34901.8 gal
